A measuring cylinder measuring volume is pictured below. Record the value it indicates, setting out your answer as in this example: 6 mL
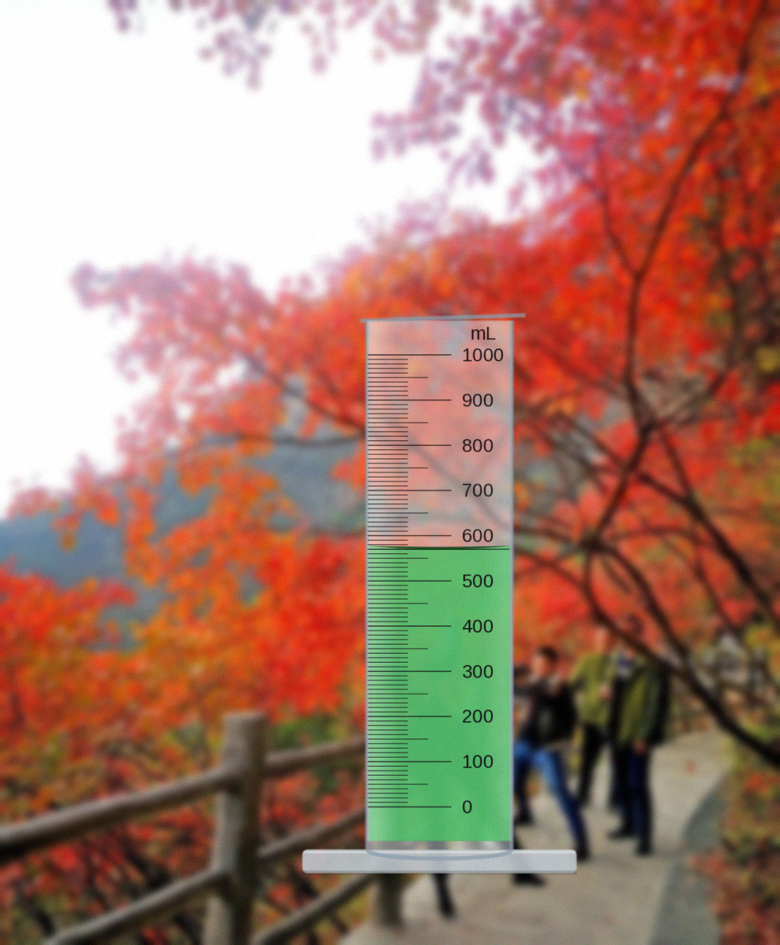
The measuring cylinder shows 570 mL
